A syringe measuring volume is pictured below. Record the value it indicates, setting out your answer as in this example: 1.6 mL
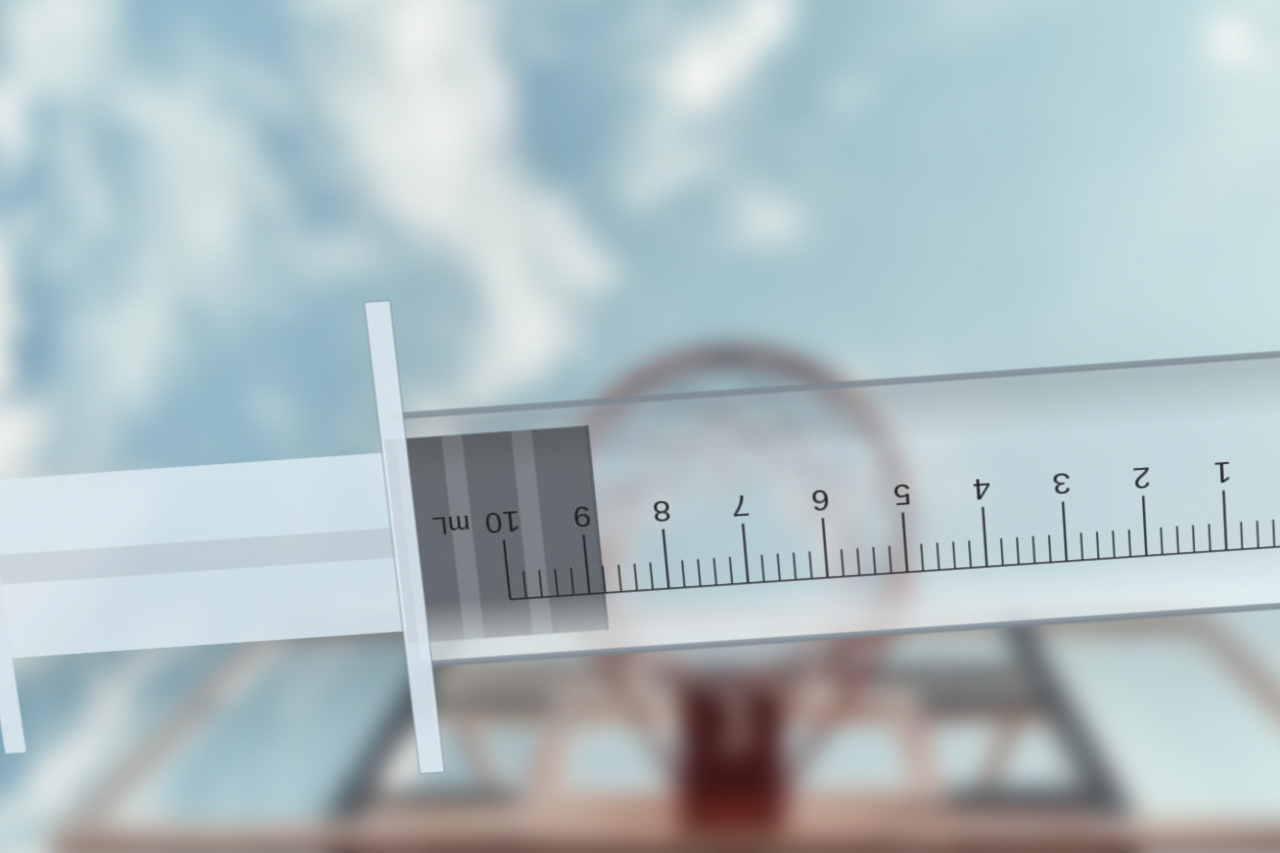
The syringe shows 8.8 mL
